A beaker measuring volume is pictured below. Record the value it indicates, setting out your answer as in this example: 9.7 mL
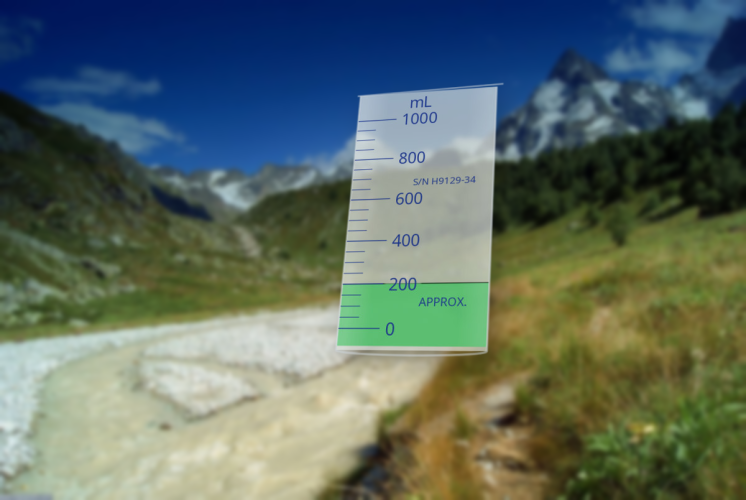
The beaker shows 200 mL
